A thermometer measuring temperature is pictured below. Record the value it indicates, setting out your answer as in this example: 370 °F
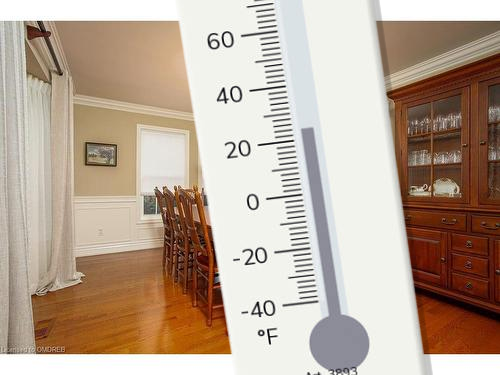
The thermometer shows 24 °F
